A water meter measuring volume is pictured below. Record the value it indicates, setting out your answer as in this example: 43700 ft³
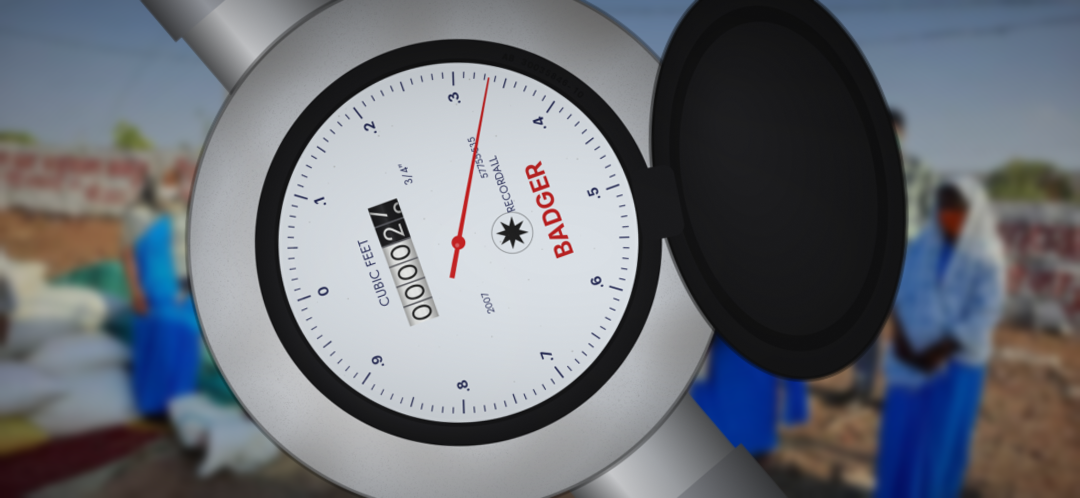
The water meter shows 27.33 ft³
